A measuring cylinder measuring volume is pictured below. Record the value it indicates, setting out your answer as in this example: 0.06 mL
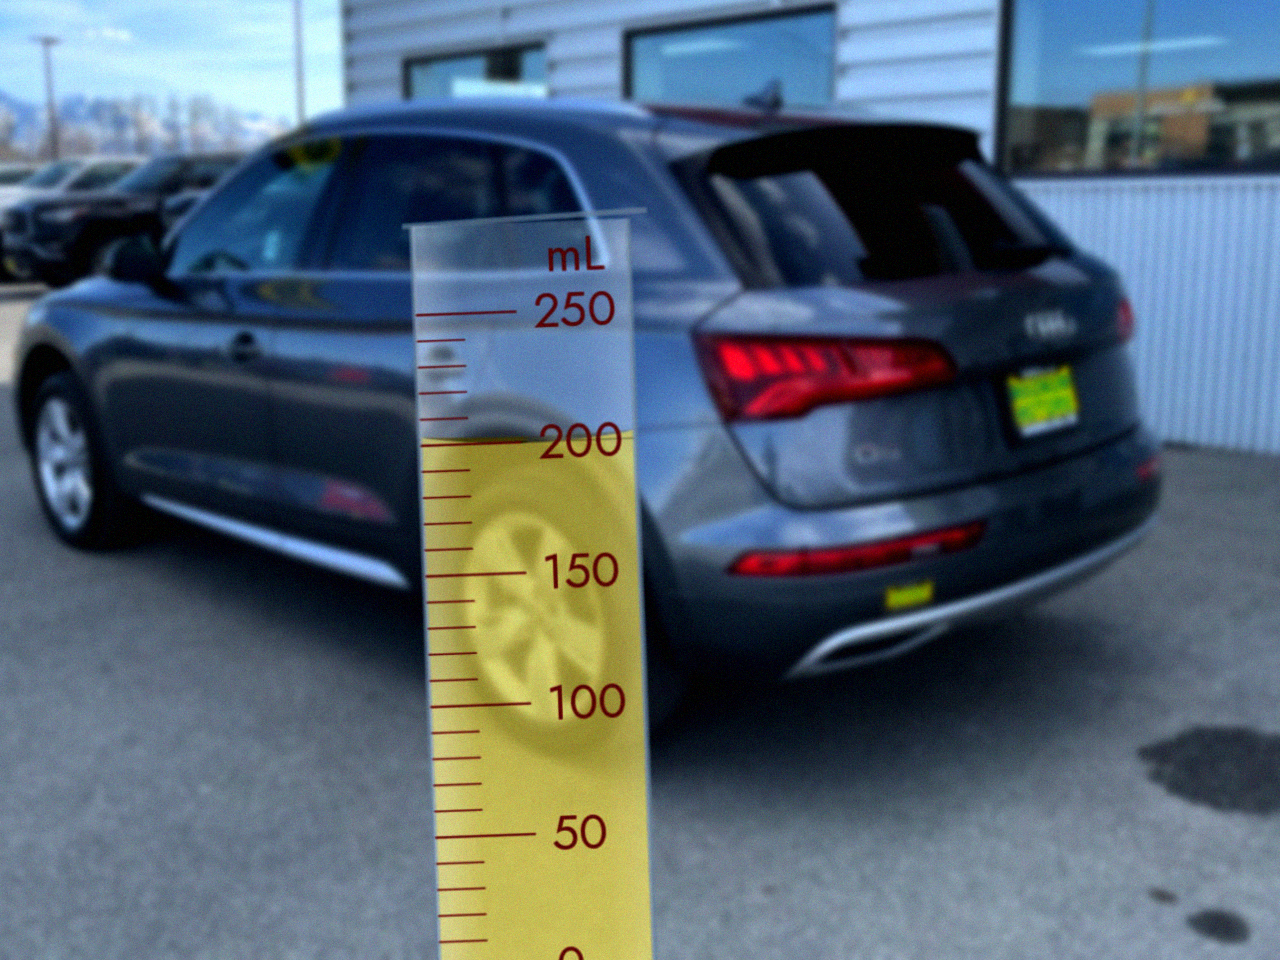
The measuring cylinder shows 200 mL
